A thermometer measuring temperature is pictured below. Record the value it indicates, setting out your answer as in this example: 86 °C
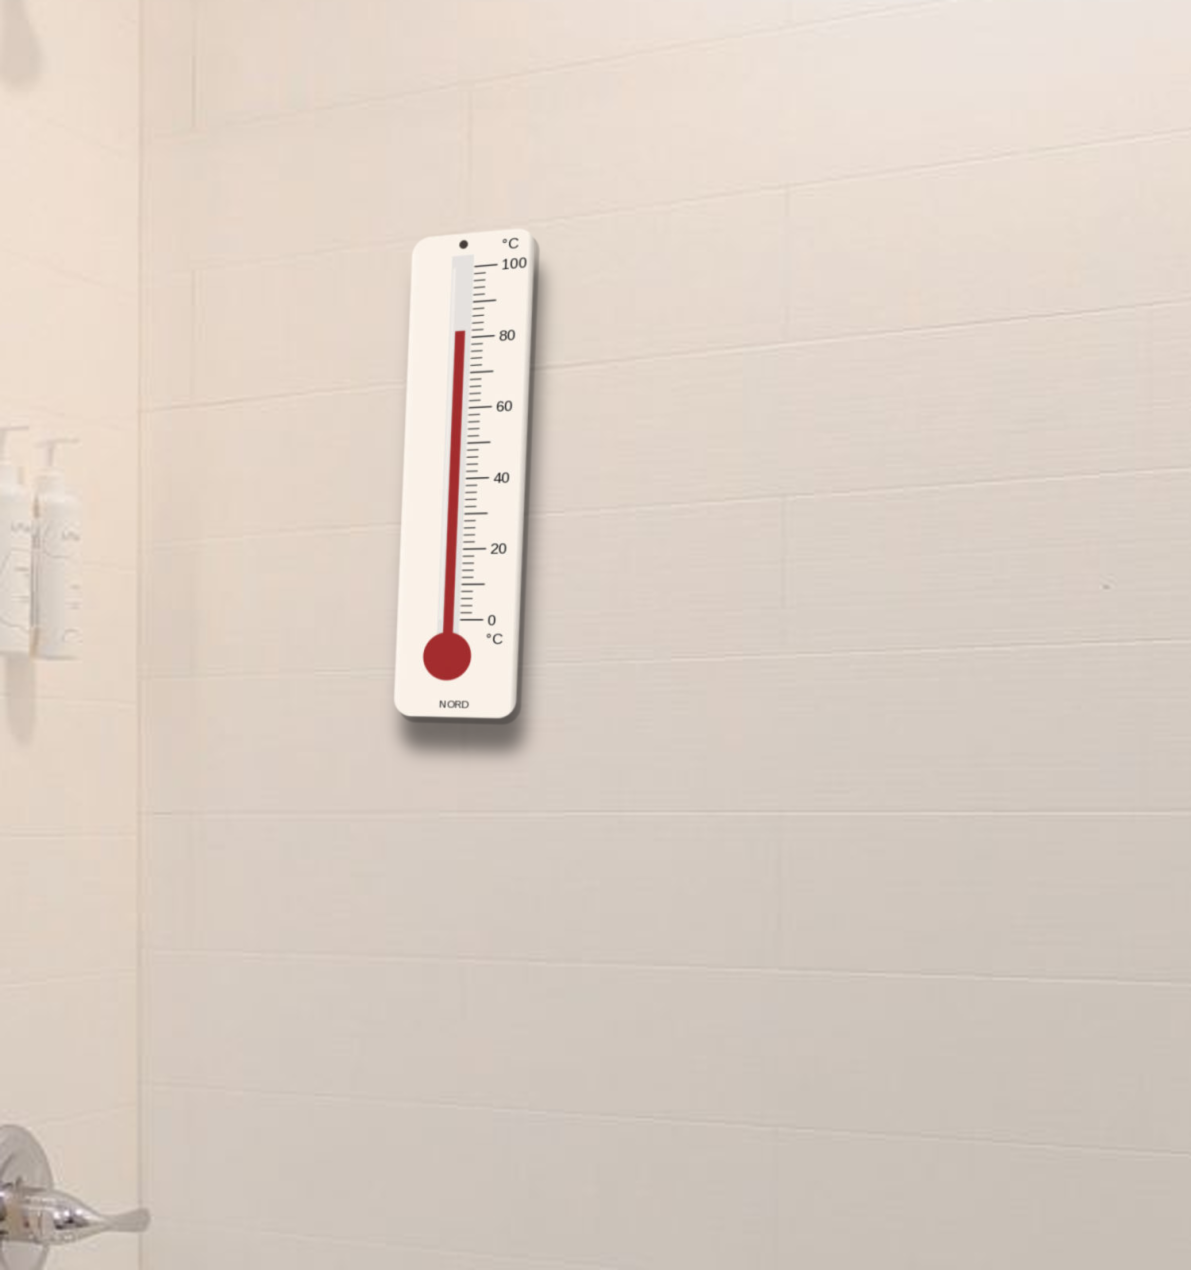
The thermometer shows 82 °C
